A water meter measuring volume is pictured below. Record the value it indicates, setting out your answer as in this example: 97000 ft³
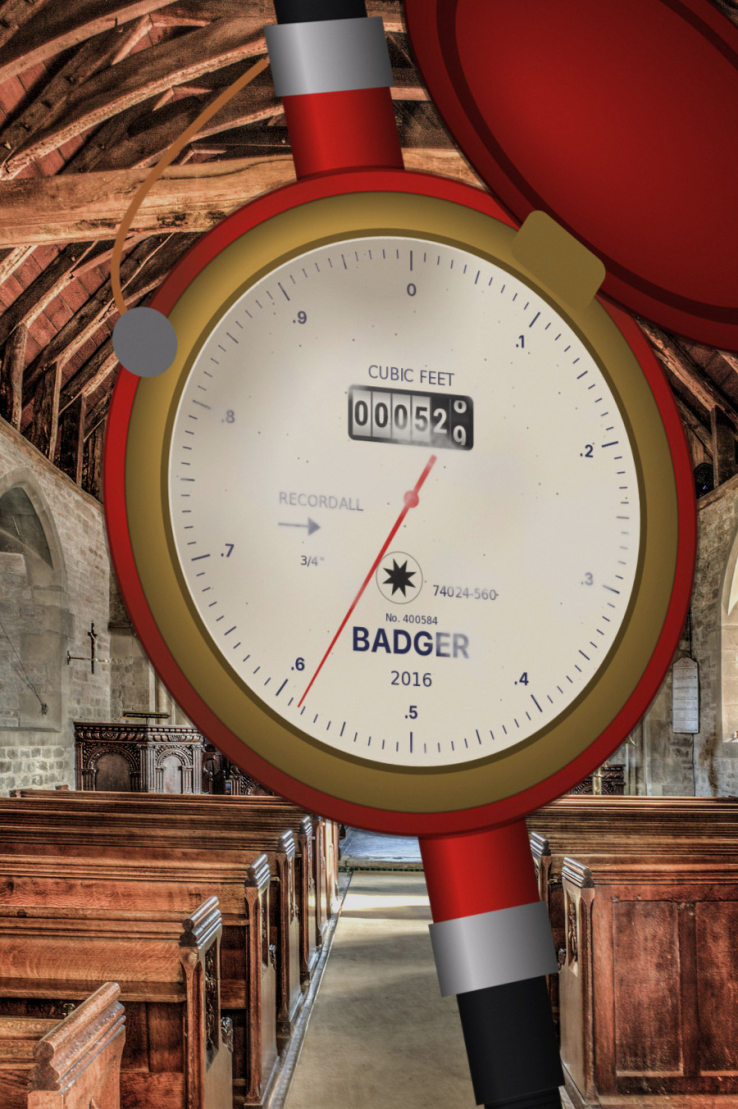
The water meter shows 528.58 ft³
